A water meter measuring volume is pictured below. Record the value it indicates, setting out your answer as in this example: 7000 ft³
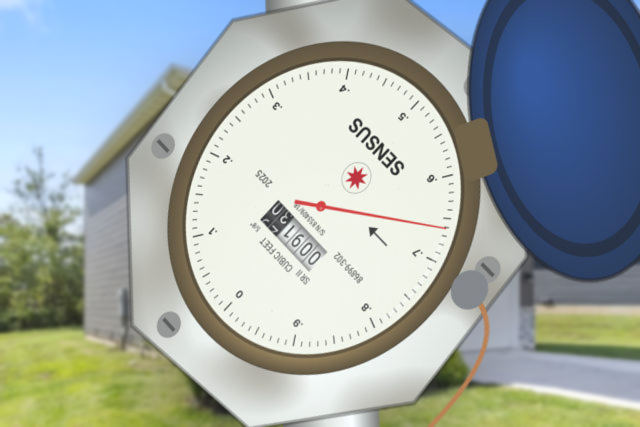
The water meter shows 9129.66 ft³
